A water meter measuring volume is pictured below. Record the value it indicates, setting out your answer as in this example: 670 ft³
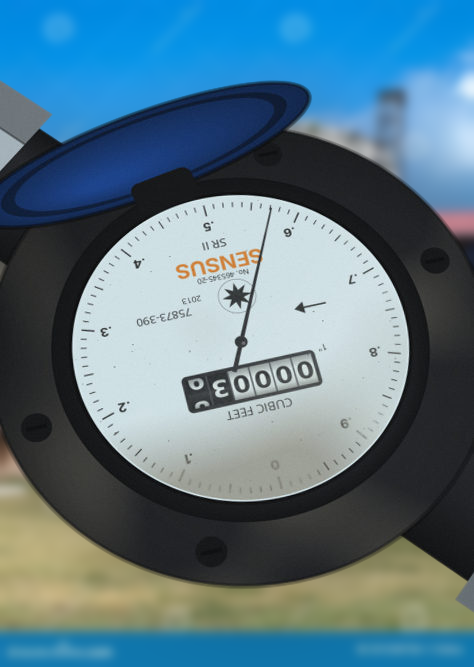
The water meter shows 38.57 ft³
